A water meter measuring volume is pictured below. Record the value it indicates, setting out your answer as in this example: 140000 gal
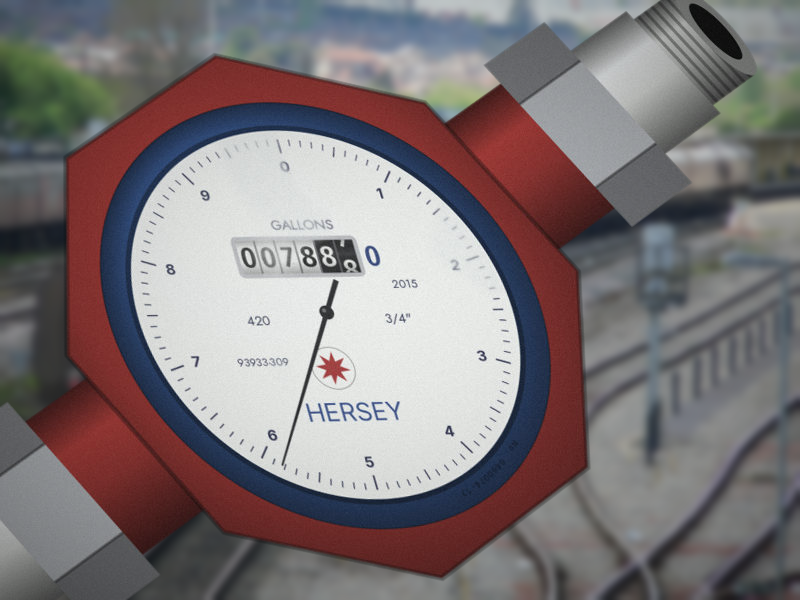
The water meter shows 78875.8 gal
